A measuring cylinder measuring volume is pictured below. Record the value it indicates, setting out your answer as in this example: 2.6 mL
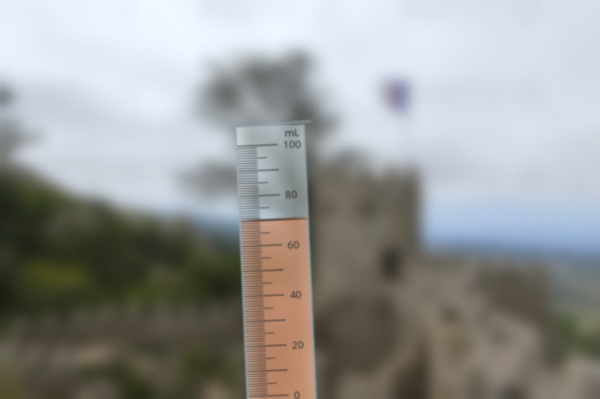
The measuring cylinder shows 70 mL
